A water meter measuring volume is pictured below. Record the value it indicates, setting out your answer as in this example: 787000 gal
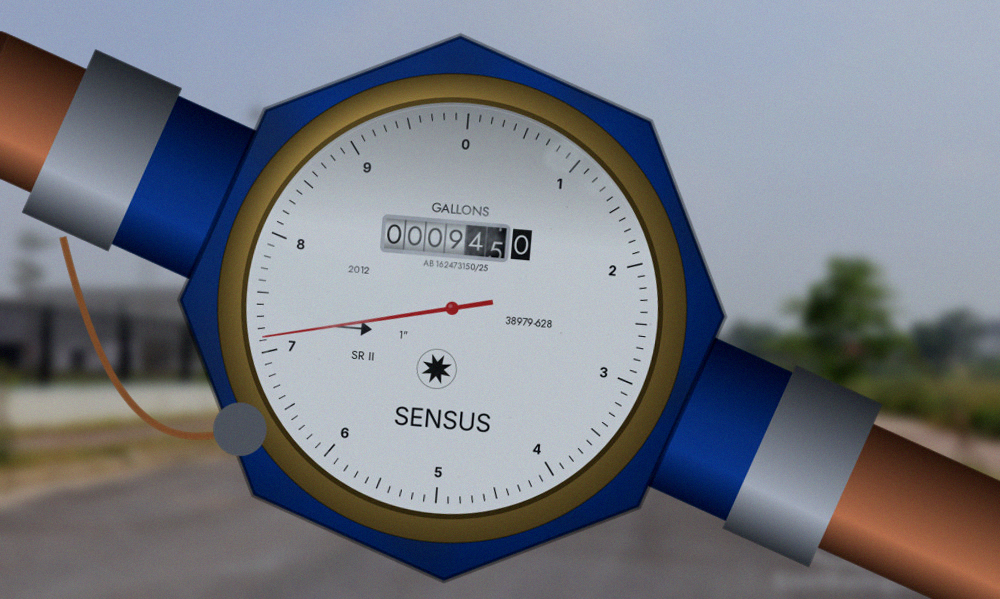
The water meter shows 9447.1 gal
